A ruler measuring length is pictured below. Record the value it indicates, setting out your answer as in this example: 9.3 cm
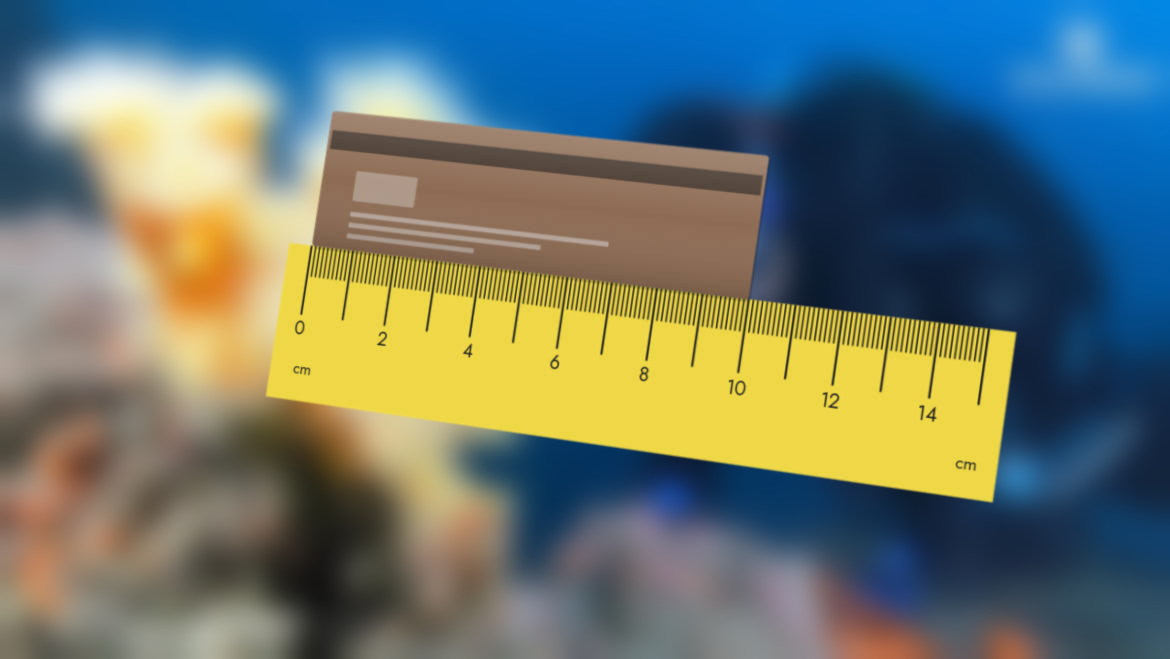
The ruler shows 10 cm
